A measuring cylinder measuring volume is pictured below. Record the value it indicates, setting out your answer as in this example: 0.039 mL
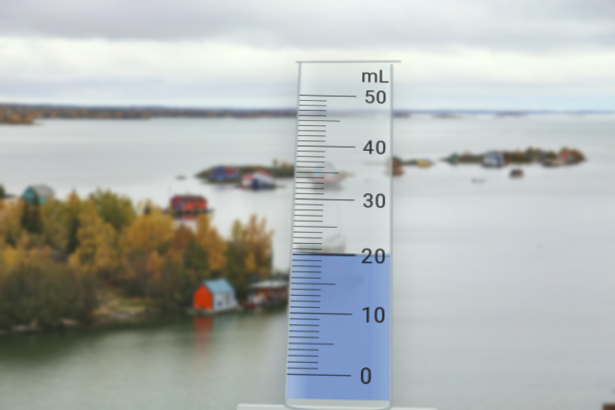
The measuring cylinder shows 20 mL
